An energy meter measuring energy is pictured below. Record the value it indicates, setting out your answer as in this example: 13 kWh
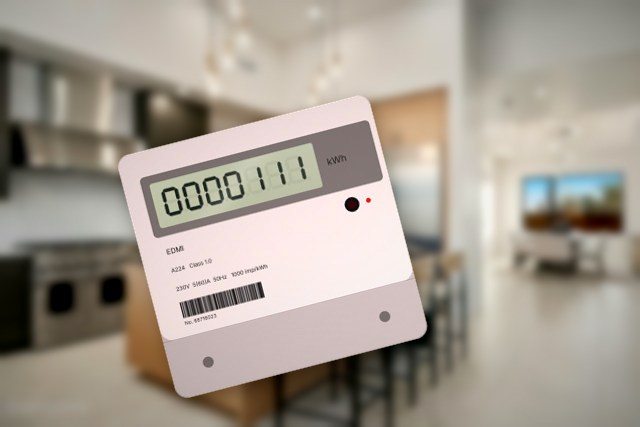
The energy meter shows 111 kWh
